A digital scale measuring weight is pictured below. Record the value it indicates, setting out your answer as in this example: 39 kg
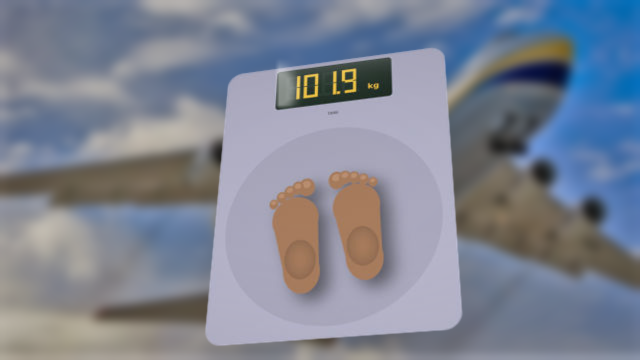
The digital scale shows 101.9 kg
